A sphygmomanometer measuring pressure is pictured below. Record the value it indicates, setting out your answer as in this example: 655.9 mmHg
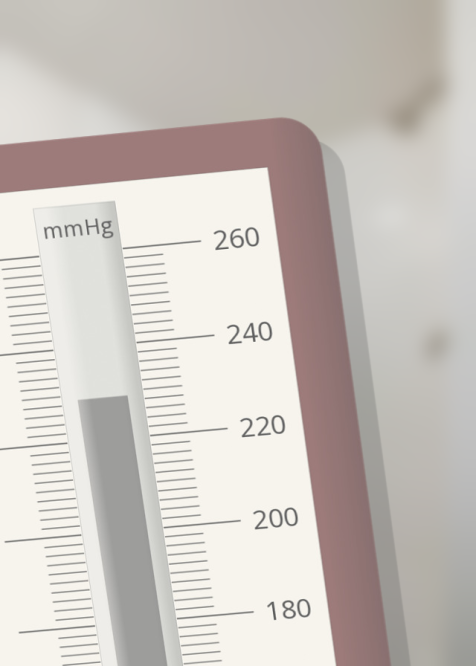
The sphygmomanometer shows 229 mmHg
